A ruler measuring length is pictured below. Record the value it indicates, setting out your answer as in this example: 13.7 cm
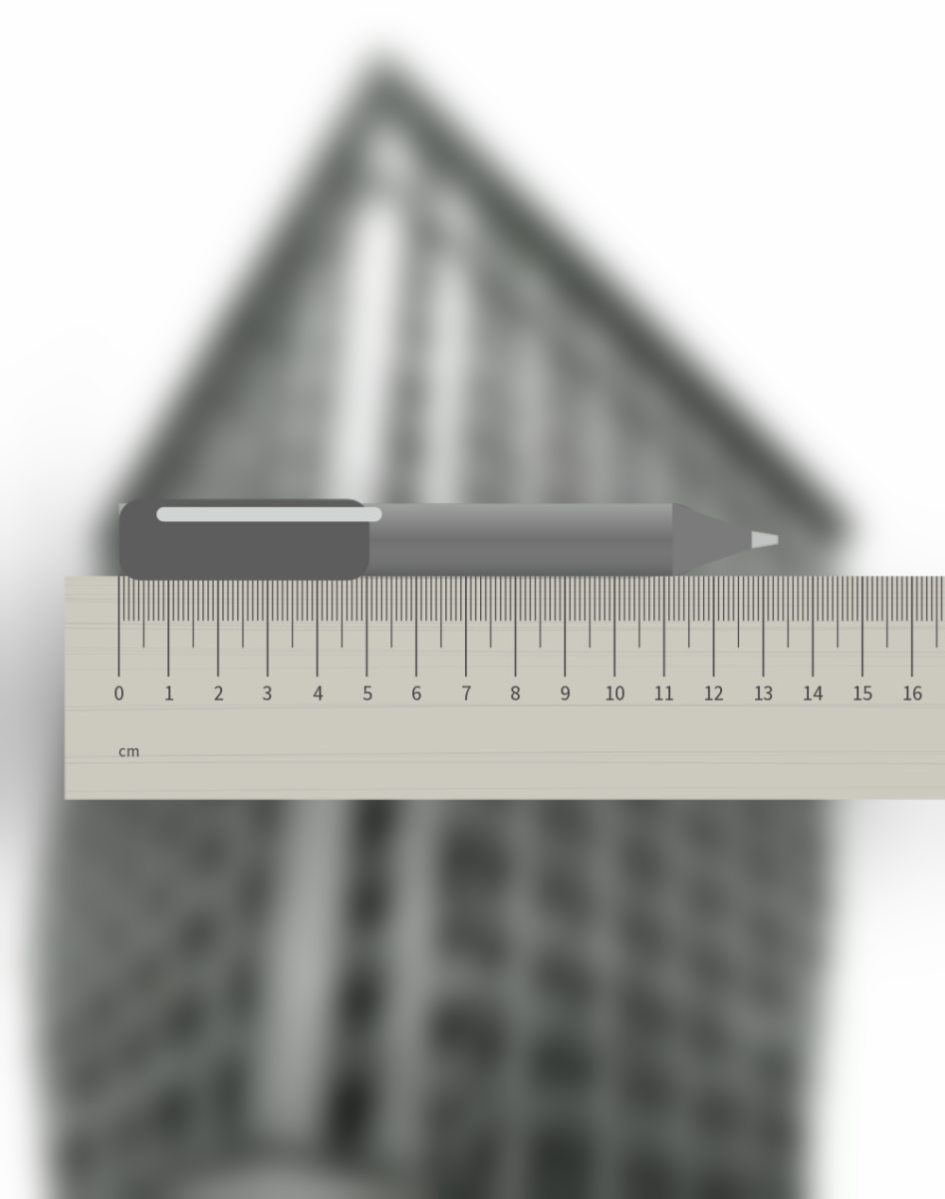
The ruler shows 13.3 cm
